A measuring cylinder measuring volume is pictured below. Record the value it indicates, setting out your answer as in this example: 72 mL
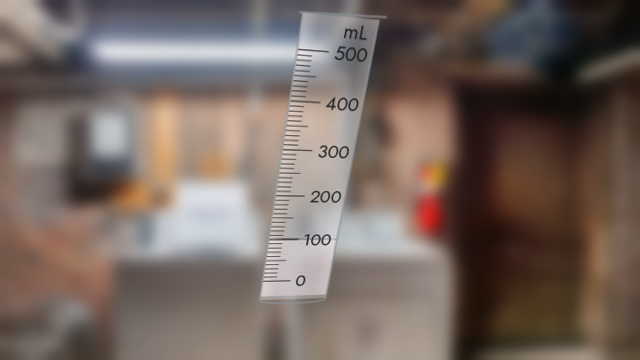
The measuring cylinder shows 100 mL
